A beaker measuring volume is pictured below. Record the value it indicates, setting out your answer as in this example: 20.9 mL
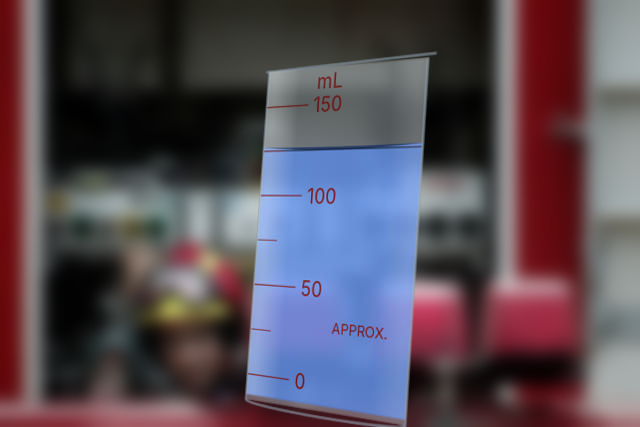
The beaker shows 125 mL
